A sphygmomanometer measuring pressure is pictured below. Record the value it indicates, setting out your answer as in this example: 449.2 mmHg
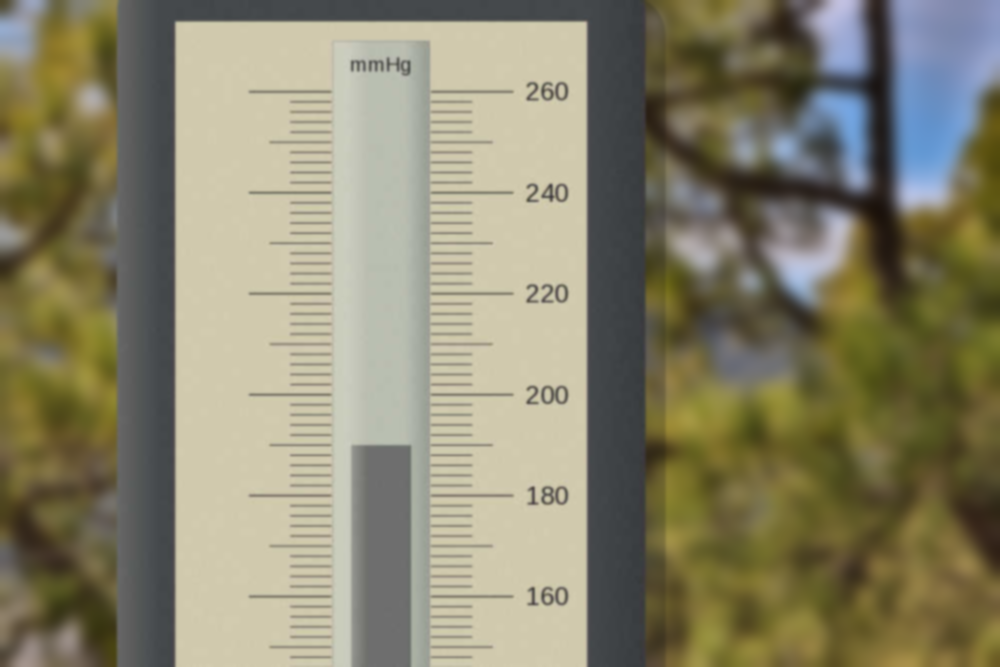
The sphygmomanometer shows 190 mmHg
